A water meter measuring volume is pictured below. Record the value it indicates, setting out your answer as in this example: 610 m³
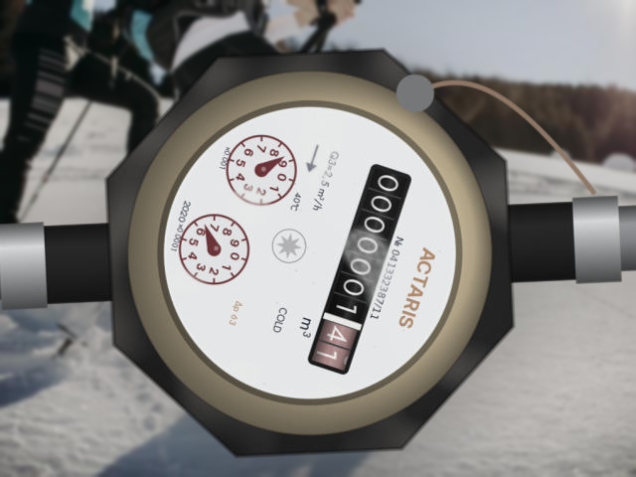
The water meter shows 1.4086 m³
